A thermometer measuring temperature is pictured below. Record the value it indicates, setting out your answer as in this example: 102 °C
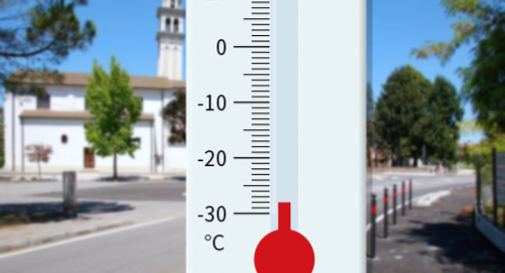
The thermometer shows -28 °C
